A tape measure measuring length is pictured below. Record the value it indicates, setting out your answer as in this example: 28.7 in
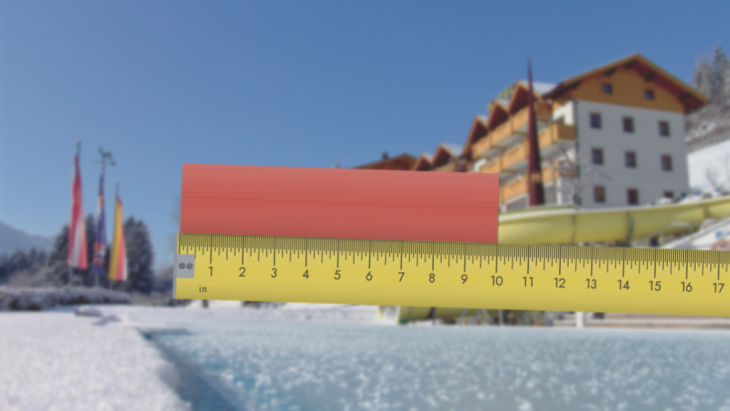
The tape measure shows 10 in
